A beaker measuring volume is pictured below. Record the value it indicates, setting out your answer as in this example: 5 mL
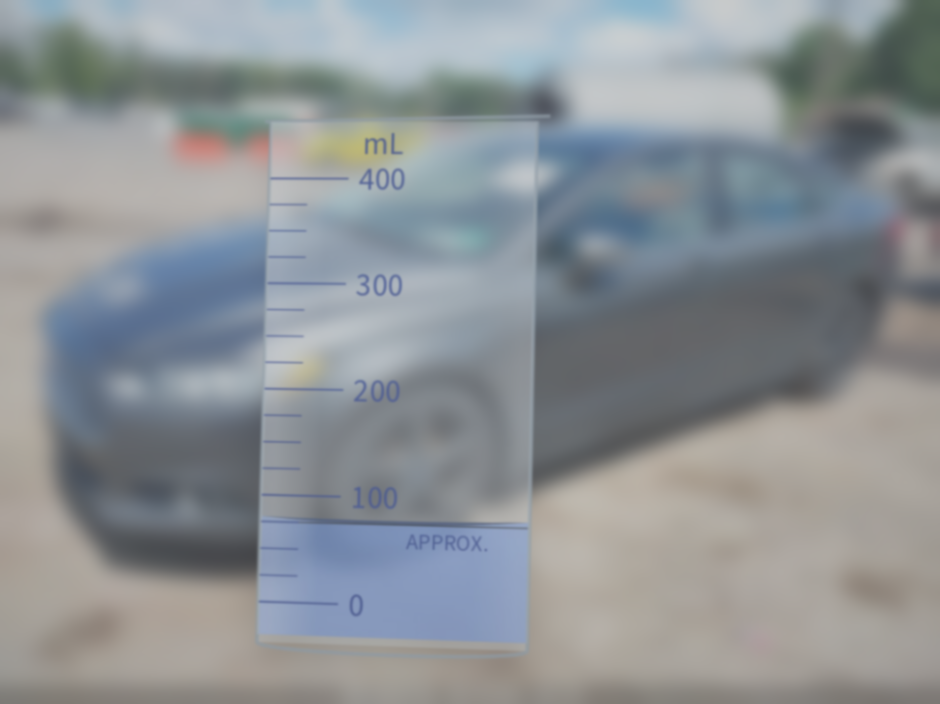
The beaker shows 75 mL
